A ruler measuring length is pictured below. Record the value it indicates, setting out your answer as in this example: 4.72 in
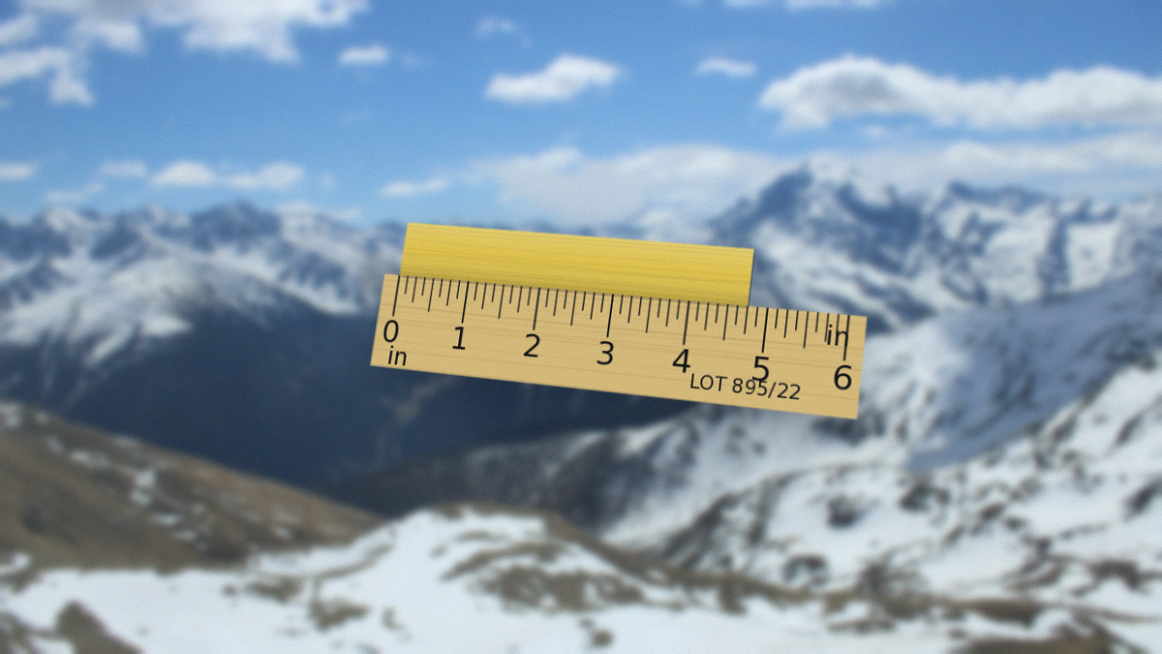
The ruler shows 4.75 in
